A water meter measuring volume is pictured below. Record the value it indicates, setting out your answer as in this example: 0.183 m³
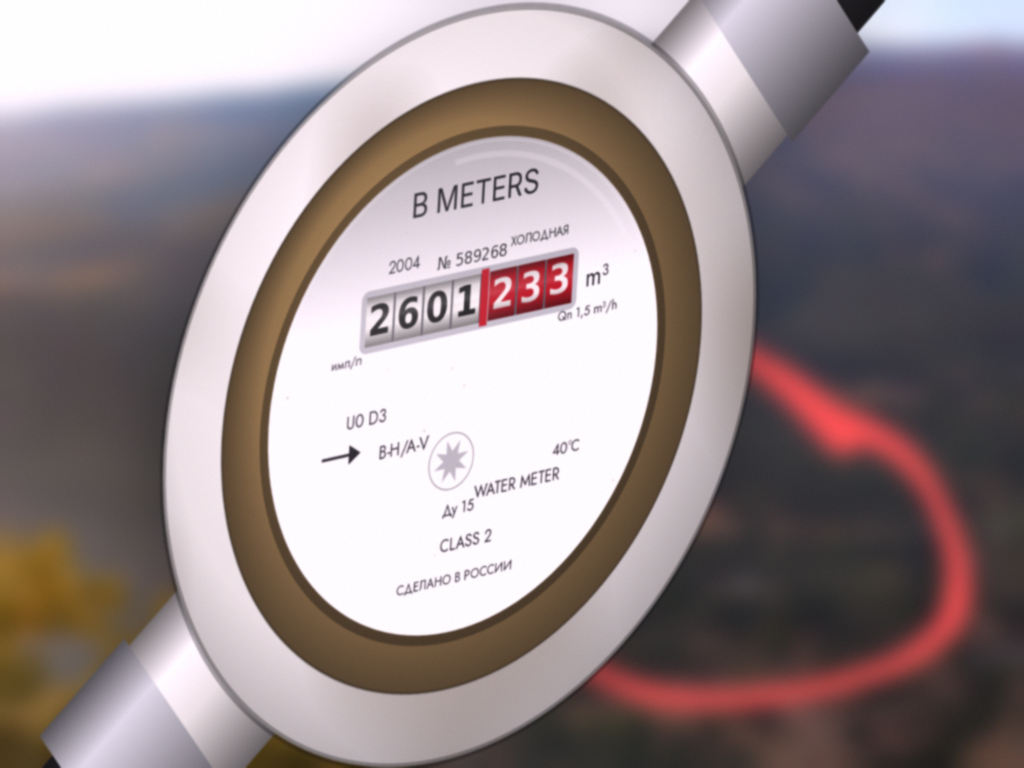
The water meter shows 2601.233 m³
